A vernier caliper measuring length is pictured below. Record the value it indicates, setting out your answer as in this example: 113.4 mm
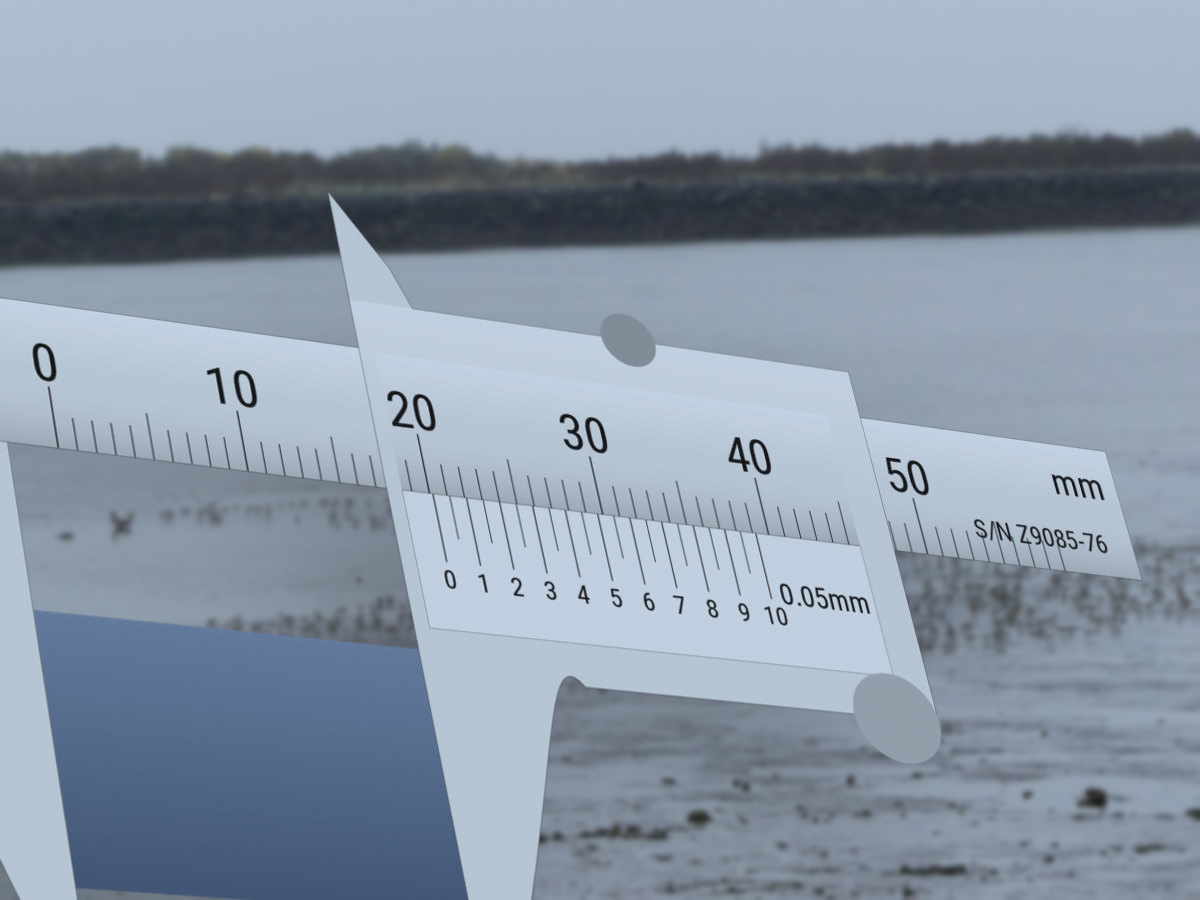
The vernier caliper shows 20.2 mm
